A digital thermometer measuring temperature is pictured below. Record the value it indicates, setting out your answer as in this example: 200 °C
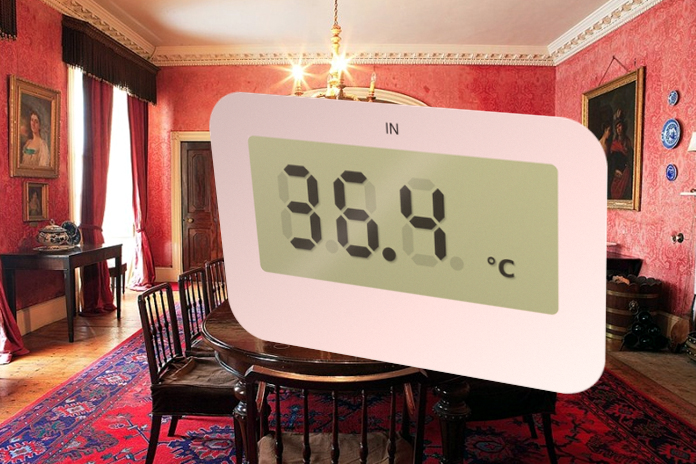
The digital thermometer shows 36.4 °C
